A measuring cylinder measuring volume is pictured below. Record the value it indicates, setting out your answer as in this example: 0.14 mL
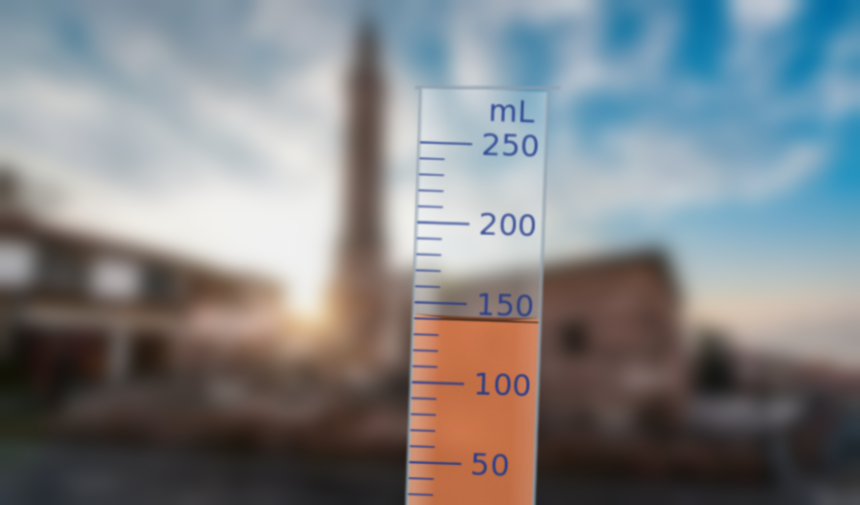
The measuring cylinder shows 140 mL
